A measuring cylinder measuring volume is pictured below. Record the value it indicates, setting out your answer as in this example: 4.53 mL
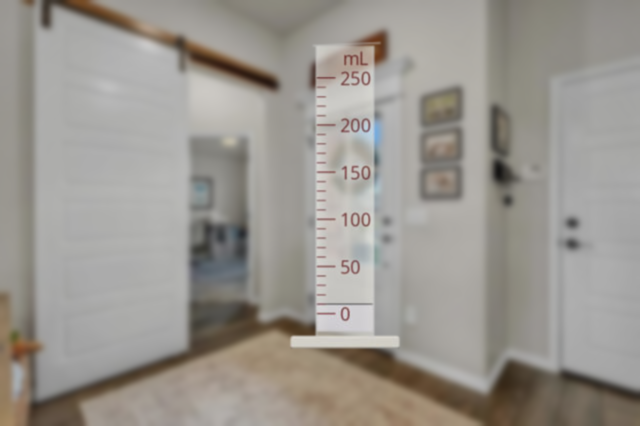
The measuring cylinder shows 10 mL
